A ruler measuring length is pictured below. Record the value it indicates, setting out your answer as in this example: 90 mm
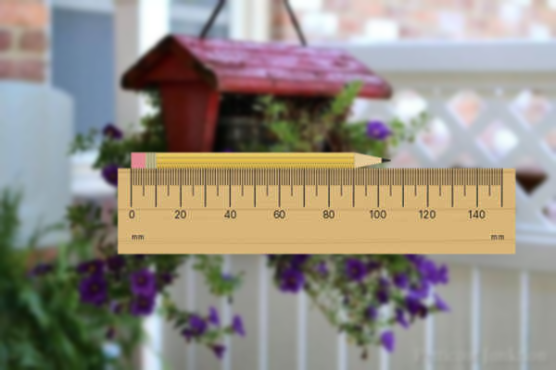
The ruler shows 105 mm
